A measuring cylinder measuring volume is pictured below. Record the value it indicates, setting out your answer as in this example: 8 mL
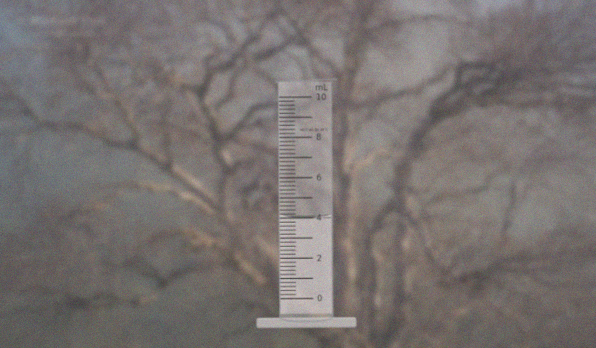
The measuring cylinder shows 4 mL
